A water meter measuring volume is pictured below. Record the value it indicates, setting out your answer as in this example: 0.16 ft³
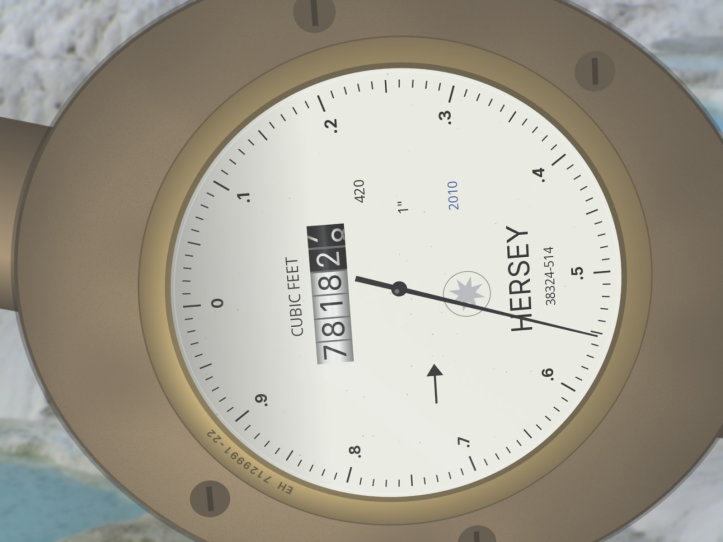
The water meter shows 781827.55 ft³
